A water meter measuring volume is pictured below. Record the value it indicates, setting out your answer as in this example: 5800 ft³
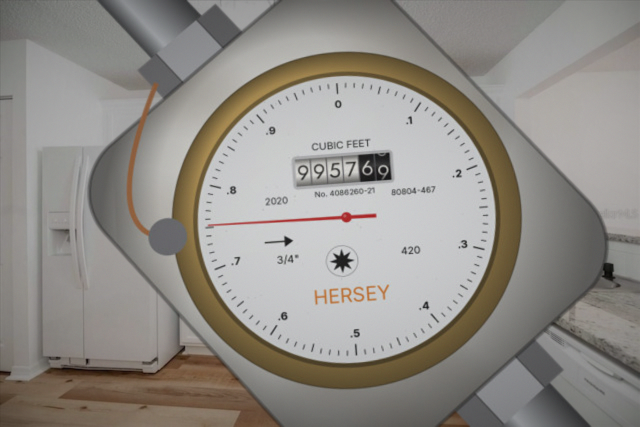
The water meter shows 995768.75 ft³
